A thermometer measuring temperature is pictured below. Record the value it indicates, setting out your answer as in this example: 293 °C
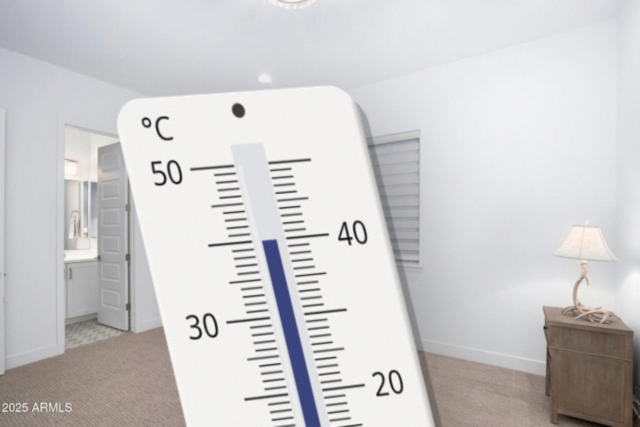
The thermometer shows 40 °C
